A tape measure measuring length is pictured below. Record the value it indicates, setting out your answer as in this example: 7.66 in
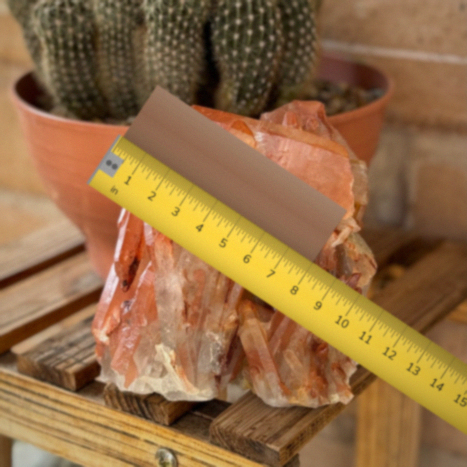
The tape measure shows 8 in
